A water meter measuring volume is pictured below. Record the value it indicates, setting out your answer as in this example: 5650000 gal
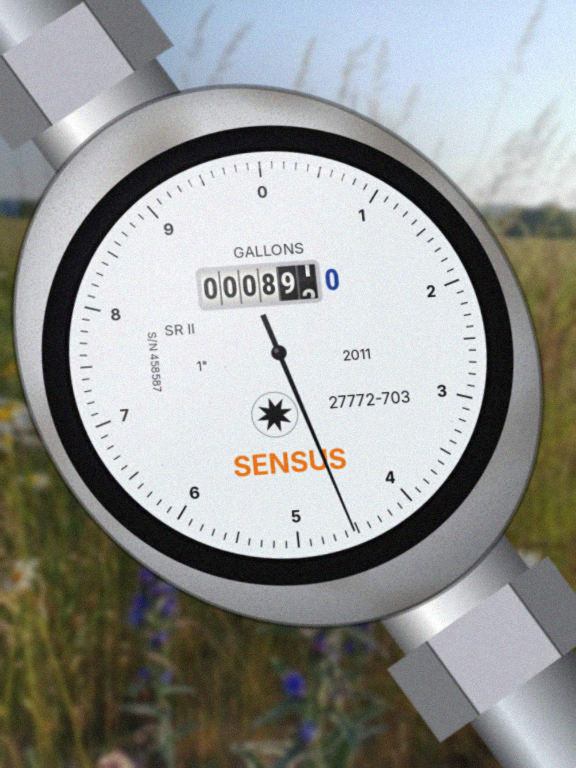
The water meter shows 8914.5 gal
